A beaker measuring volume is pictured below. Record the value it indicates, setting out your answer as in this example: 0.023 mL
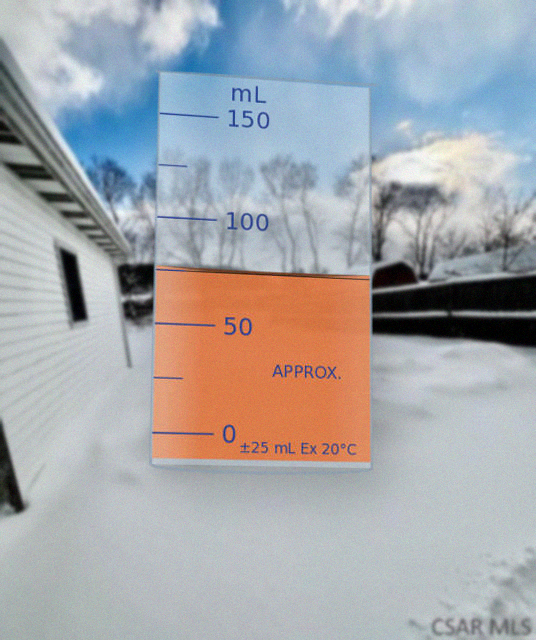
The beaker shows 75 mL
